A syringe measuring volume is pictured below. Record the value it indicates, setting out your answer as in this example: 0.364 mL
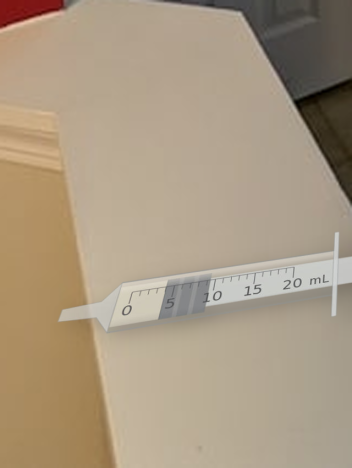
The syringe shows 4 mL
